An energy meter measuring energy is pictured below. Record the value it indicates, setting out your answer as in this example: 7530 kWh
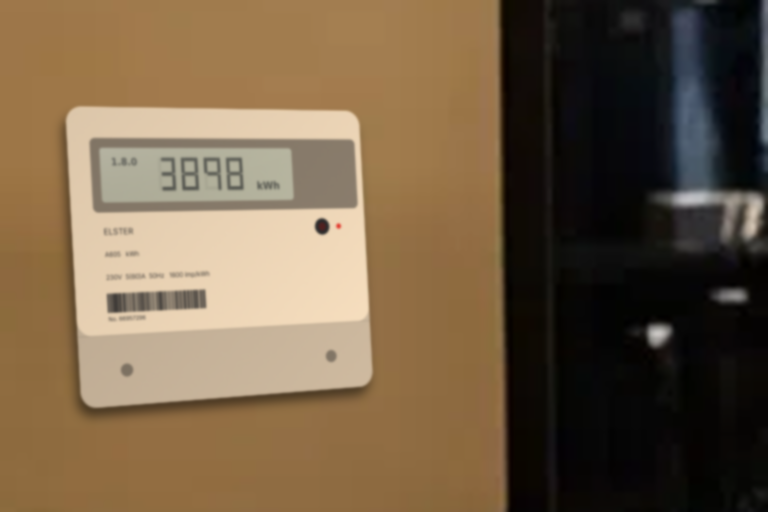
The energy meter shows 3898 kWh
